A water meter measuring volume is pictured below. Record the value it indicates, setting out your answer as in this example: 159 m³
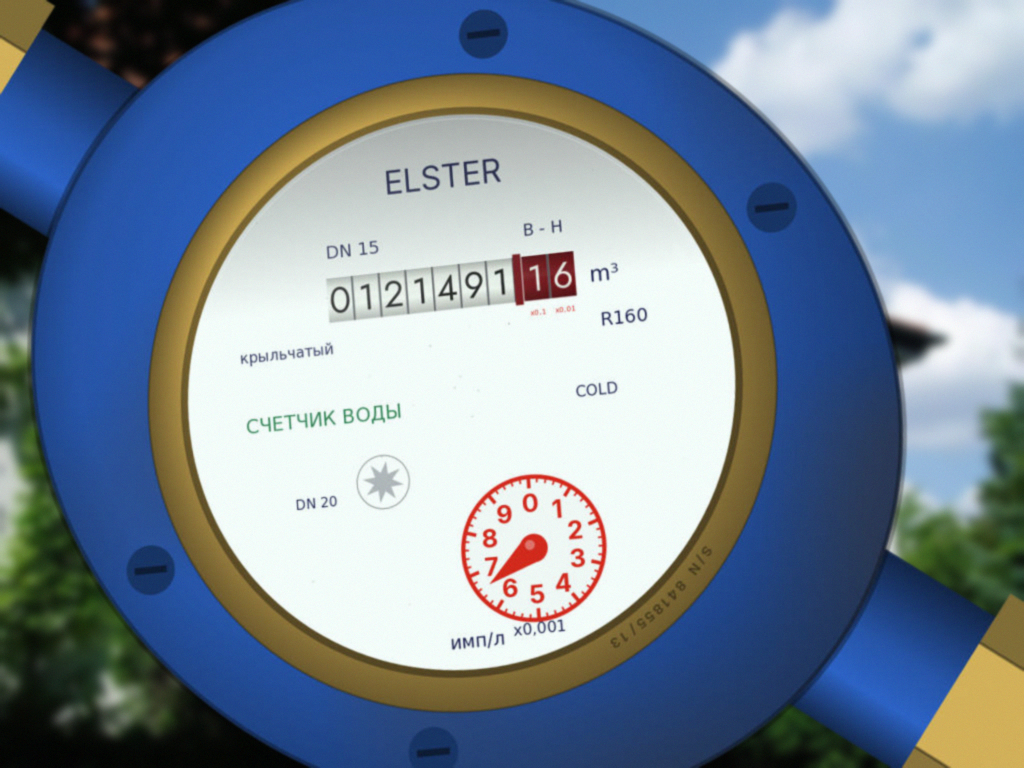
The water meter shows 121491.166 m³
